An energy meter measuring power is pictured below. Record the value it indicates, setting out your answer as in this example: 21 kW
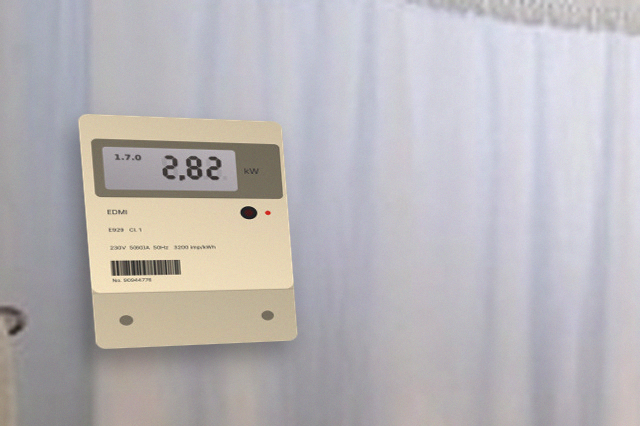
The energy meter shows 2.82 kW
